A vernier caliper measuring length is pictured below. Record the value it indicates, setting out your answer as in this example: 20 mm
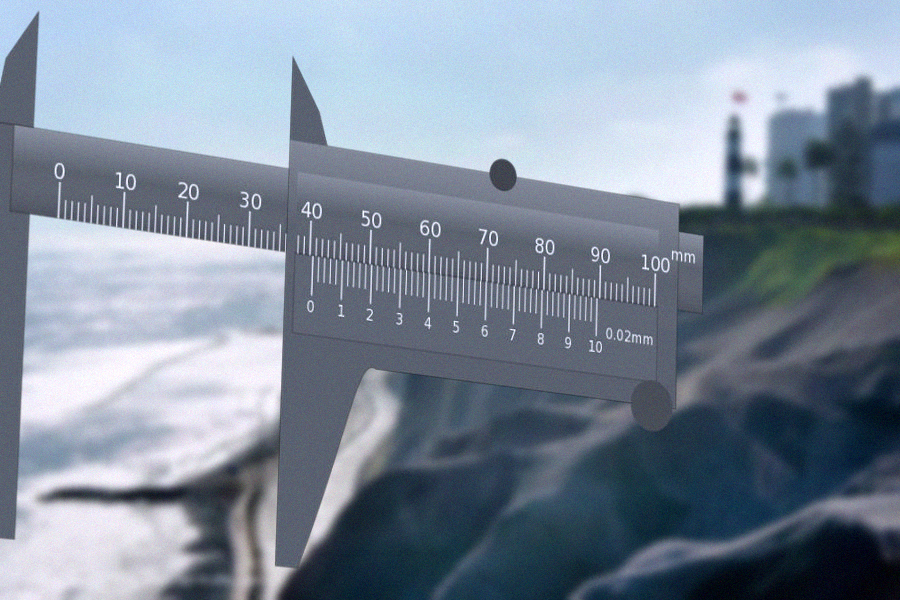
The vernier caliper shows 40.5 mm
